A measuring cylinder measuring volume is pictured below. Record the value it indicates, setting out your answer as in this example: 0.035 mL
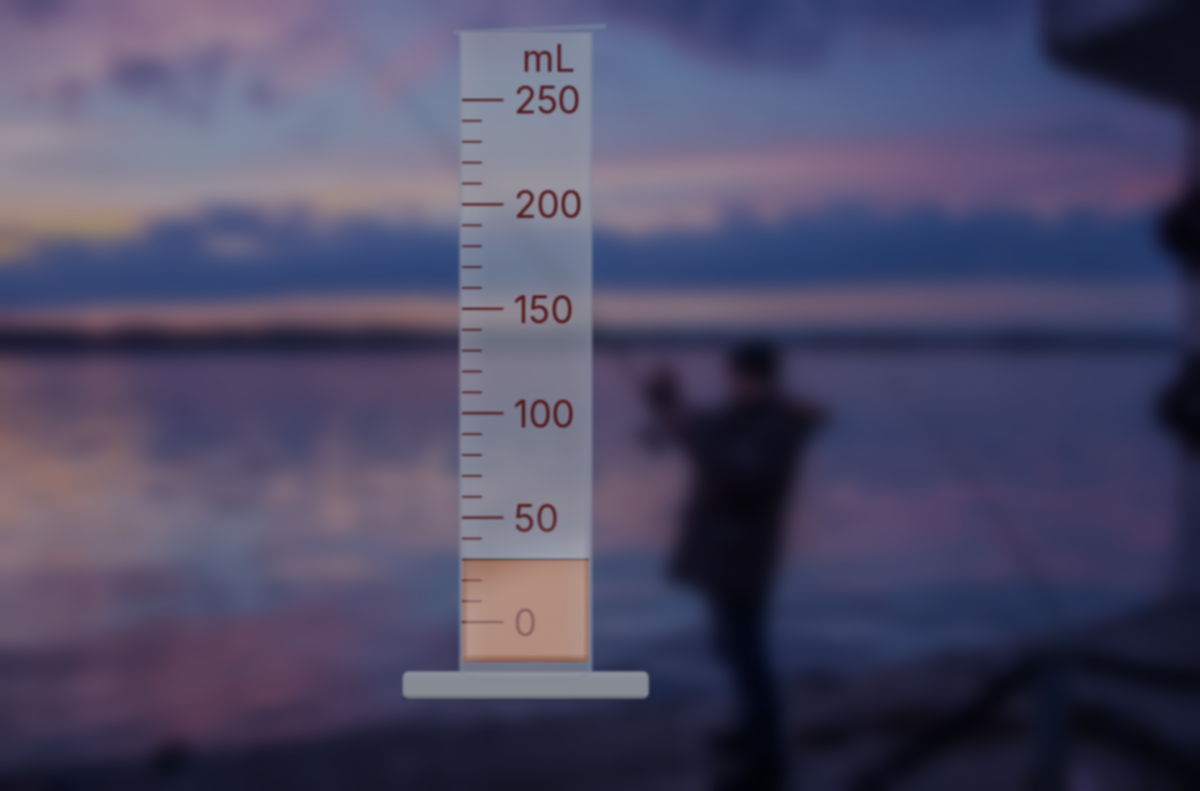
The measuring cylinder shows 30 mL
